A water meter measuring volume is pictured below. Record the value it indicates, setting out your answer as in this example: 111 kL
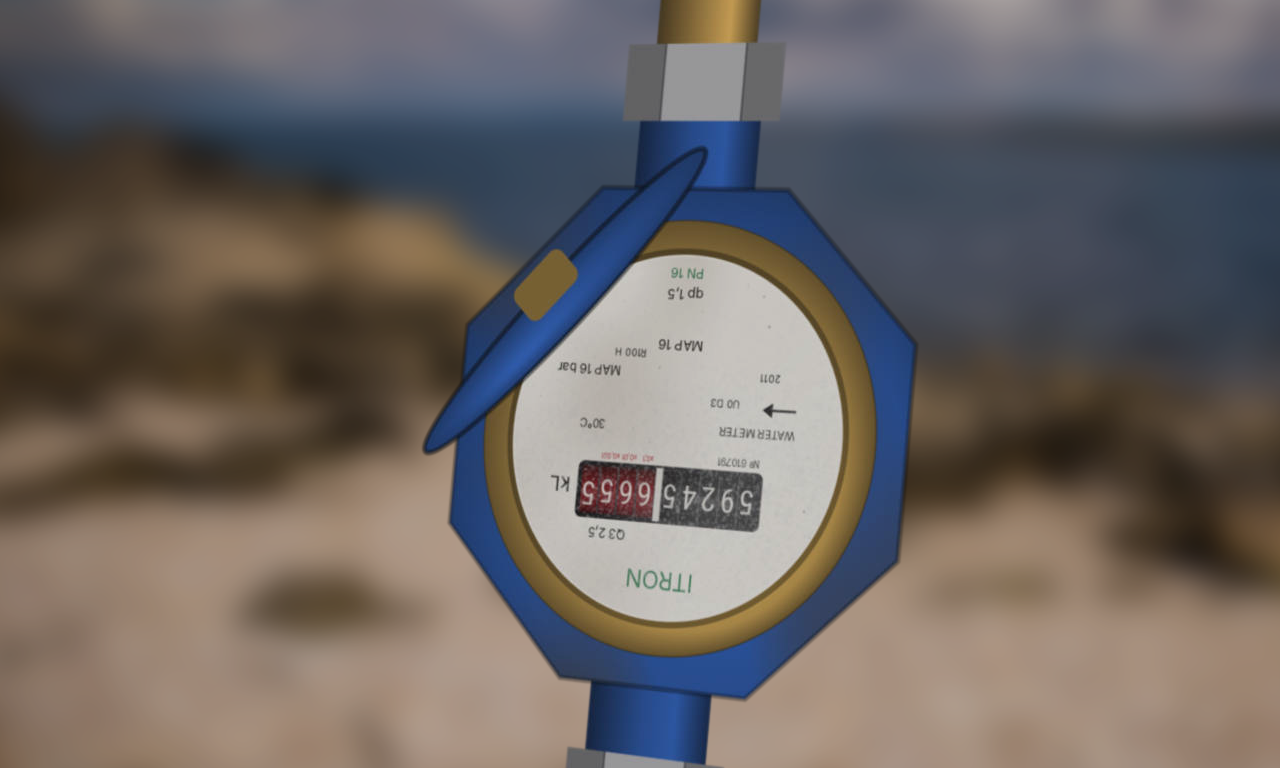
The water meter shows 59245.6655 kL
